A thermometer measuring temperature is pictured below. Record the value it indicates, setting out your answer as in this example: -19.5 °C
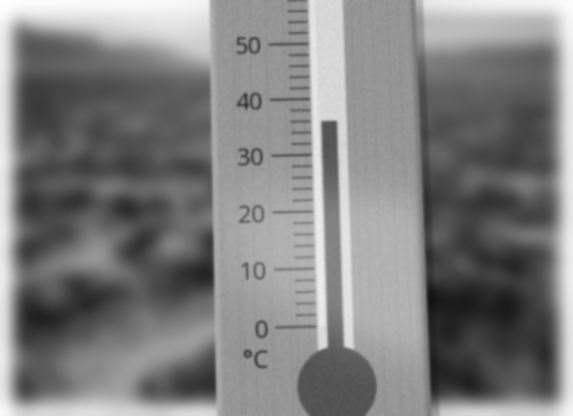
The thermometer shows 36 °C
